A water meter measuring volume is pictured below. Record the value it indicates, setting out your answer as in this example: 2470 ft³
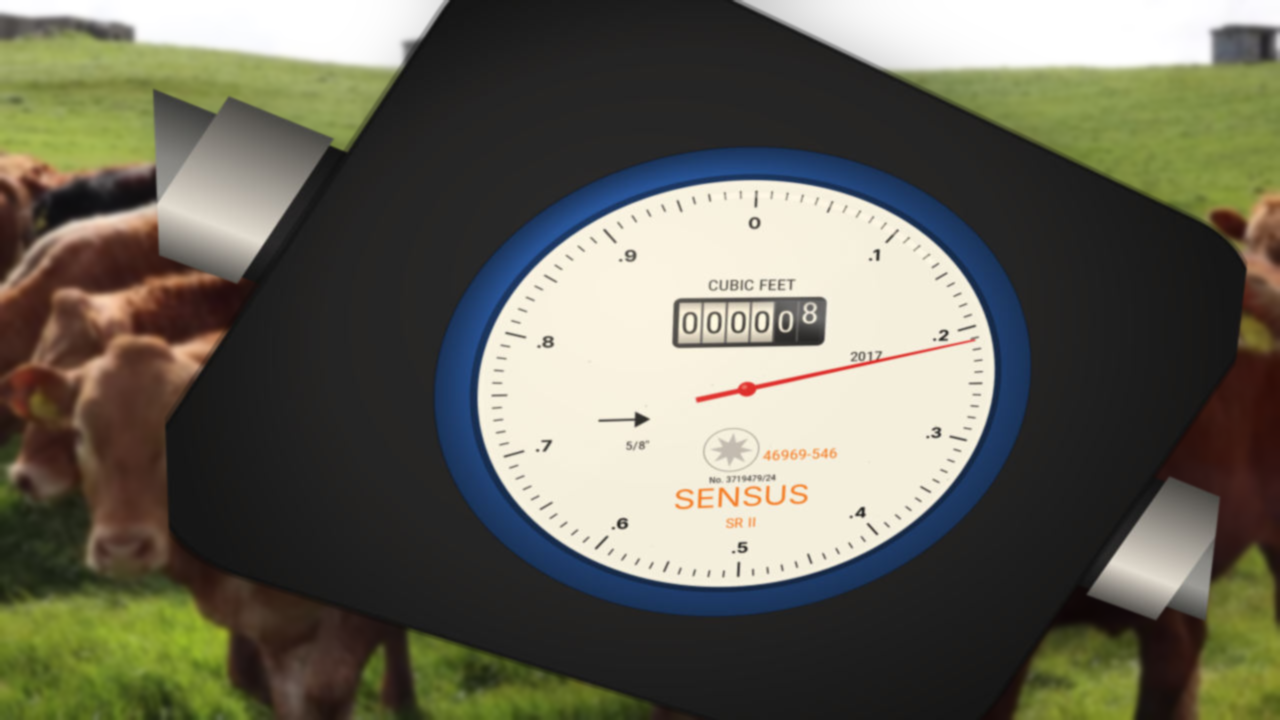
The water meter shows 8.21 ft³
